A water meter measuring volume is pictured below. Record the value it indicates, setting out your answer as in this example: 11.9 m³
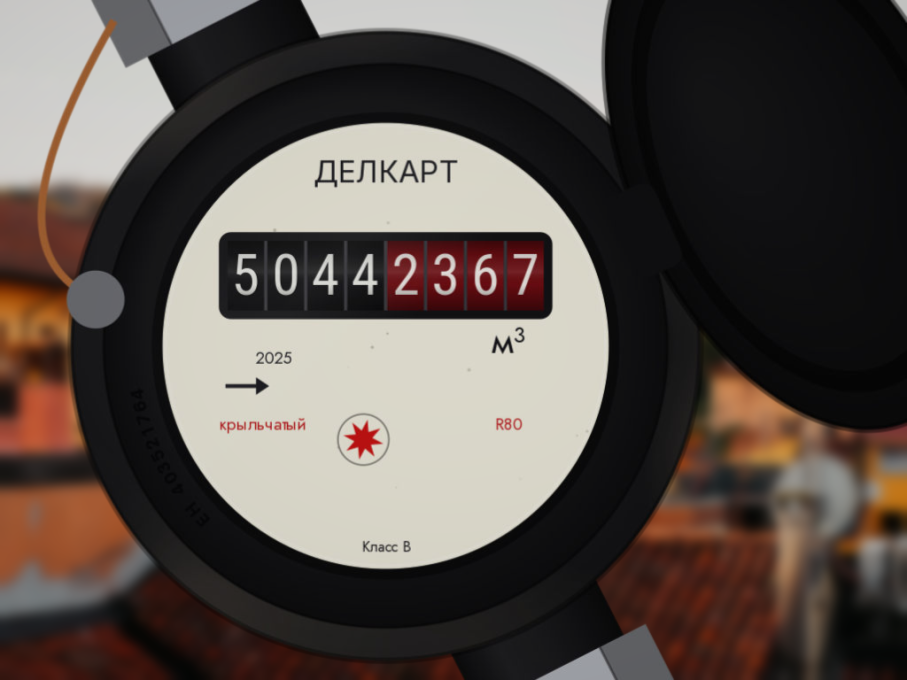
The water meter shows 5044.2367 m³
